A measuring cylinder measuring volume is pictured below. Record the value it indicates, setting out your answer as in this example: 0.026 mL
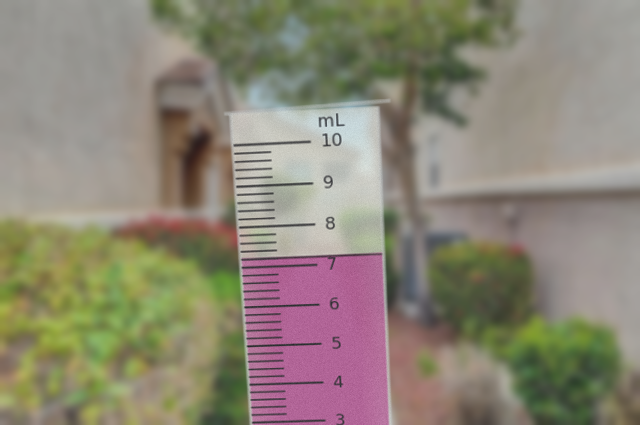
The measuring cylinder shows 7.2 mL
